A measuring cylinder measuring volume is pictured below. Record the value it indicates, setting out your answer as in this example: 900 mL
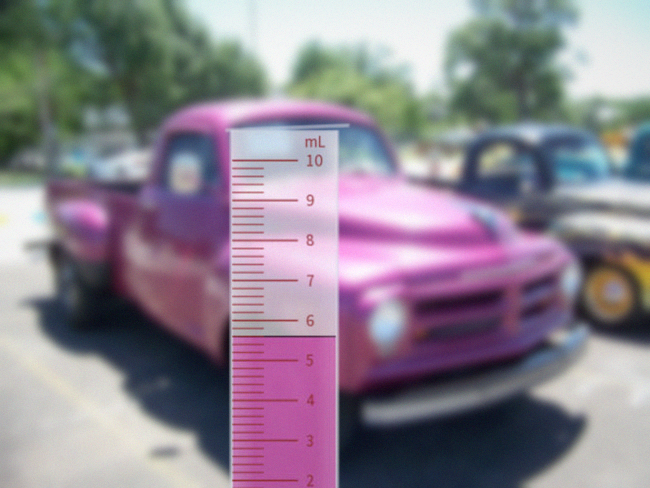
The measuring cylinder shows 5.6 mL
